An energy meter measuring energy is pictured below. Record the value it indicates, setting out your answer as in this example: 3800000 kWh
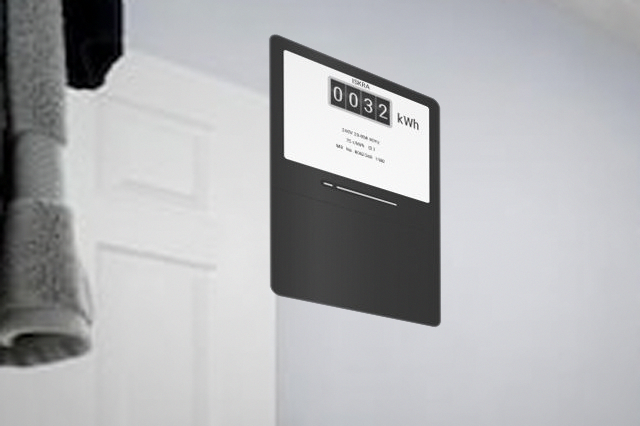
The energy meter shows 32 kWh
